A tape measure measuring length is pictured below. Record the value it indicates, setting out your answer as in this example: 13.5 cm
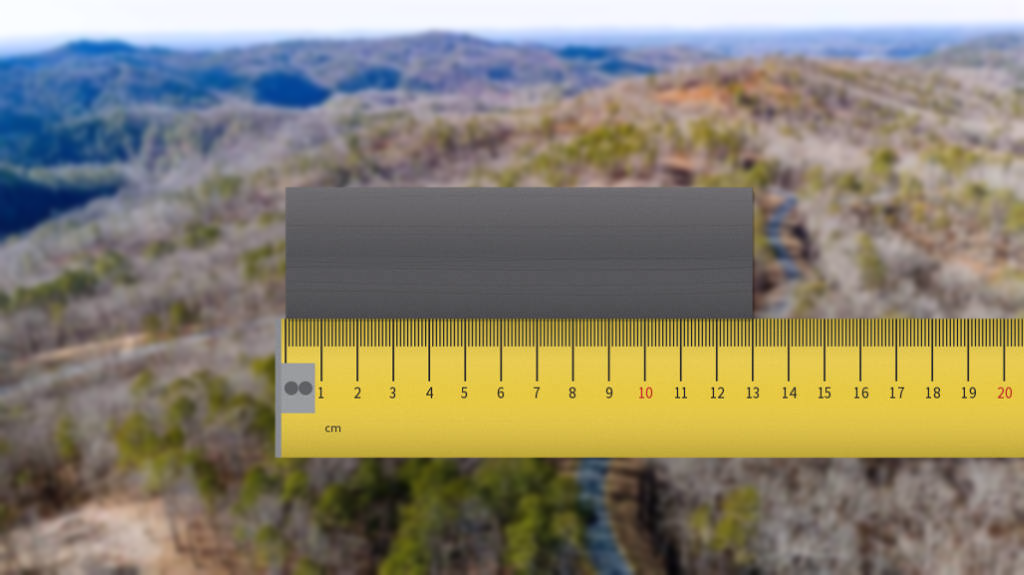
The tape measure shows 13 cm
